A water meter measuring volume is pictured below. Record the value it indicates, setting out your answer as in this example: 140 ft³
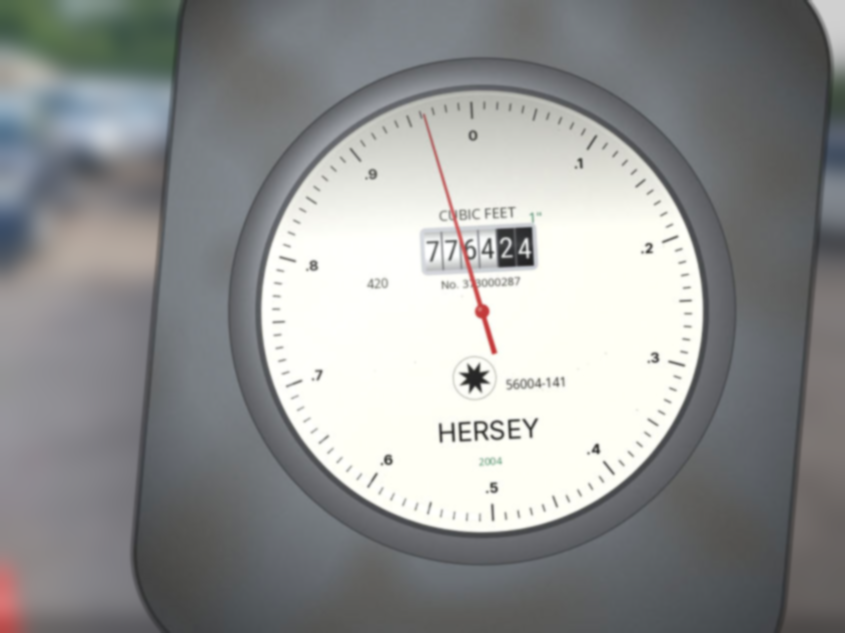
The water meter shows 776423.96 ft³
